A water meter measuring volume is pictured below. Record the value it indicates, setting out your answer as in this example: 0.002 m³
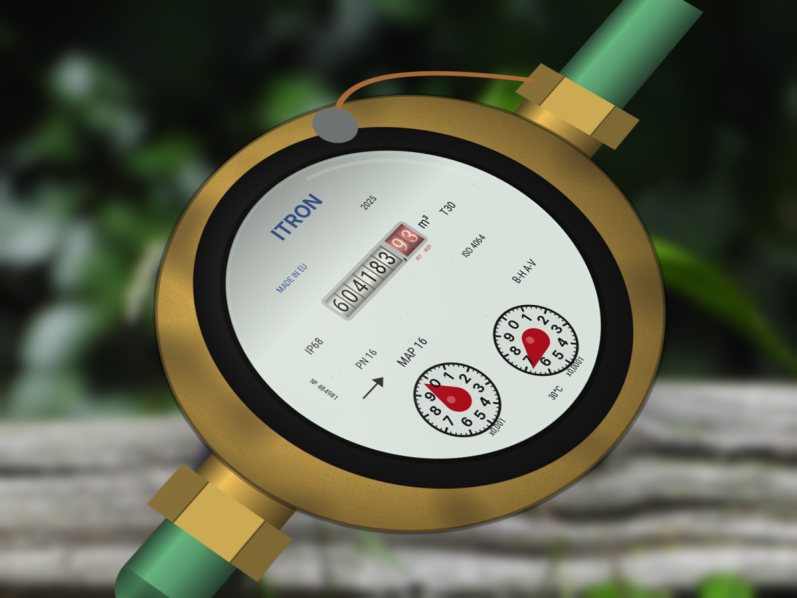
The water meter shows 604183.9296 m³
